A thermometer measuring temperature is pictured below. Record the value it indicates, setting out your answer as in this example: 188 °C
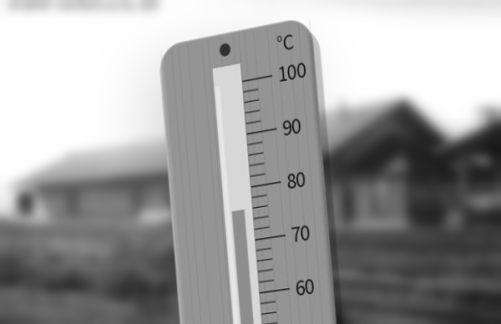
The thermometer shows 76 °C
